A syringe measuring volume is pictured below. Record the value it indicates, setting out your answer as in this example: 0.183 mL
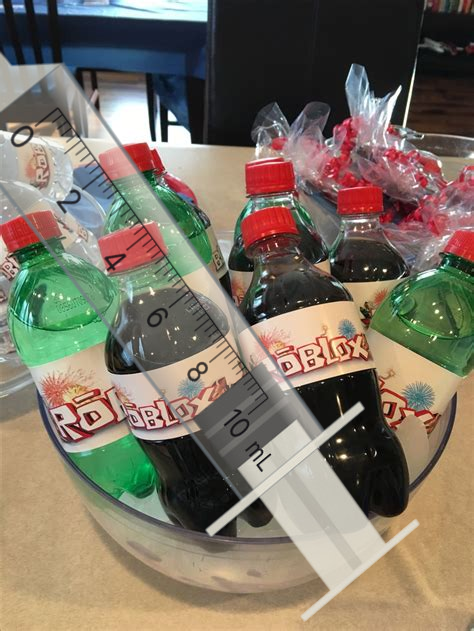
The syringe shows 9 mL
